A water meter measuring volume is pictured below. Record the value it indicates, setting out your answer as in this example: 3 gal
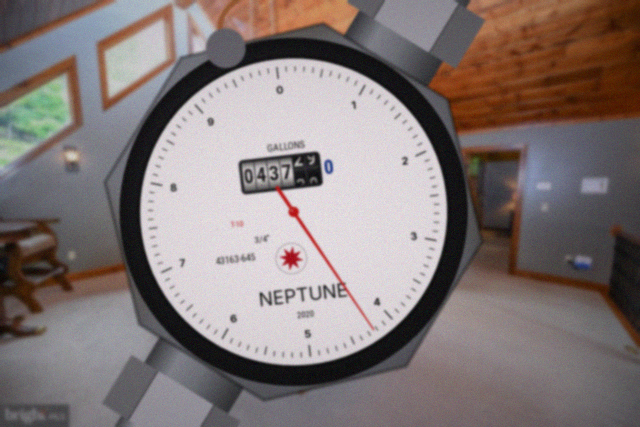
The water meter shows 437294.2 gal
